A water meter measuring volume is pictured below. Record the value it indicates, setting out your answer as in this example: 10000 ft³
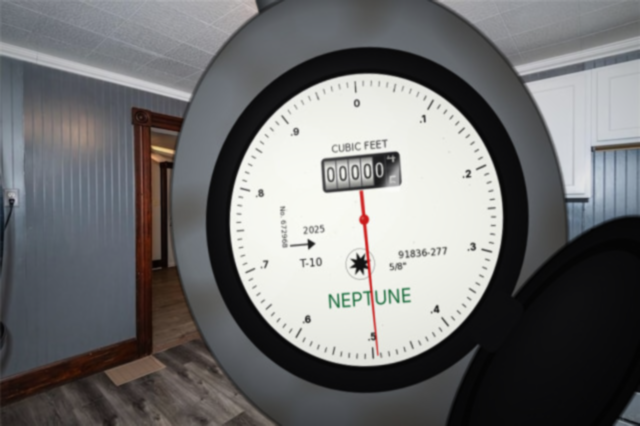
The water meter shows 4.49 ft³
